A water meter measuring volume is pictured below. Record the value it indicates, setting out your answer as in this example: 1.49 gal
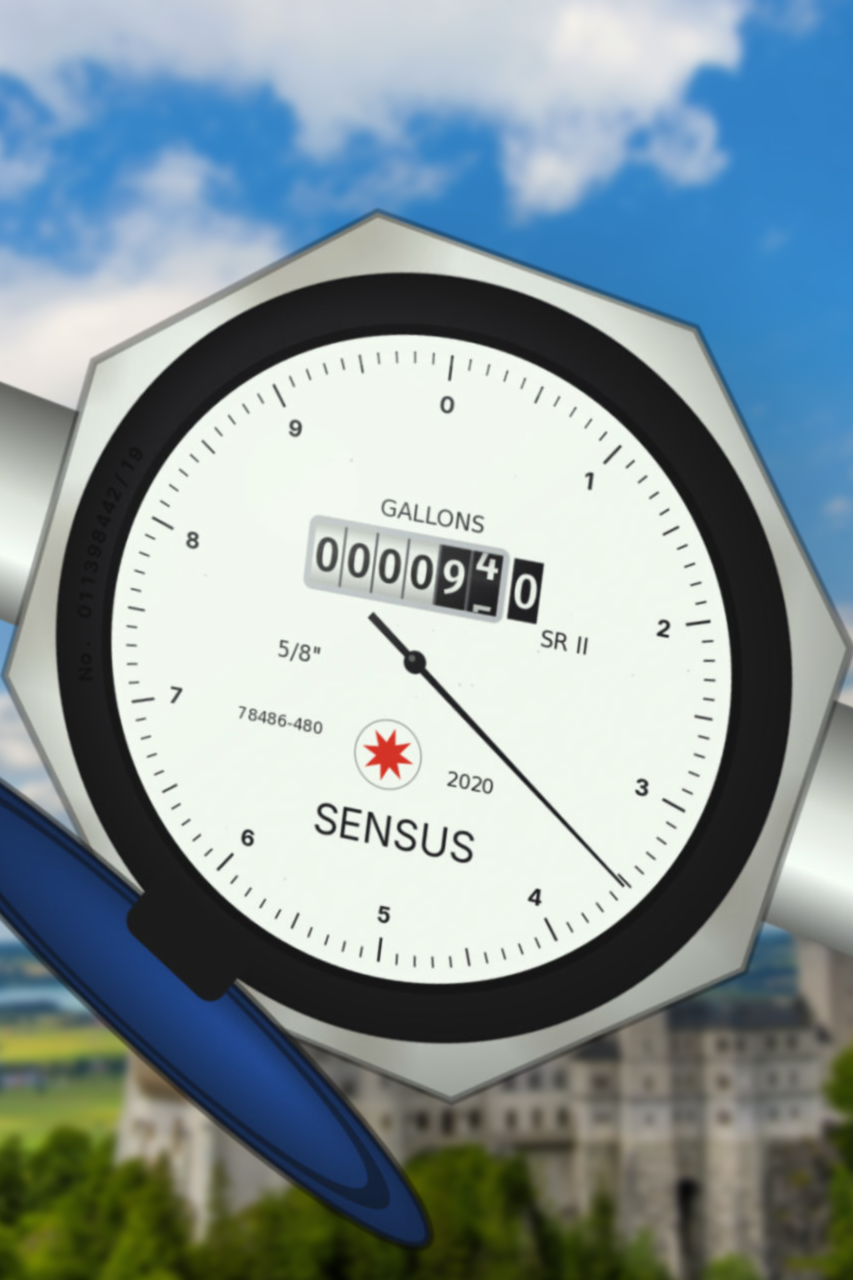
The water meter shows 943.5 gal
